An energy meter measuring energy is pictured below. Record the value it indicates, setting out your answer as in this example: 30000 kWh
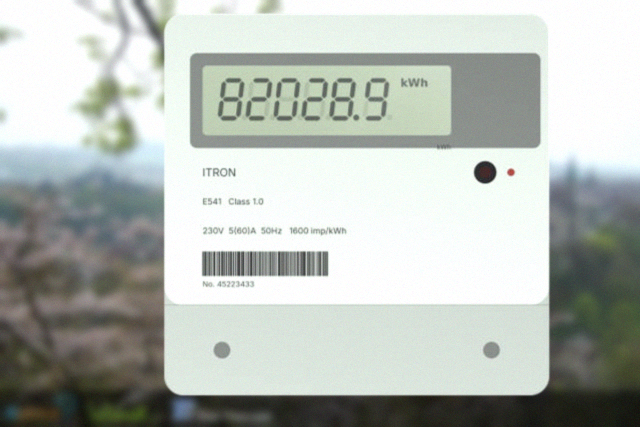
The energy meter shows 82028.9 kWh
